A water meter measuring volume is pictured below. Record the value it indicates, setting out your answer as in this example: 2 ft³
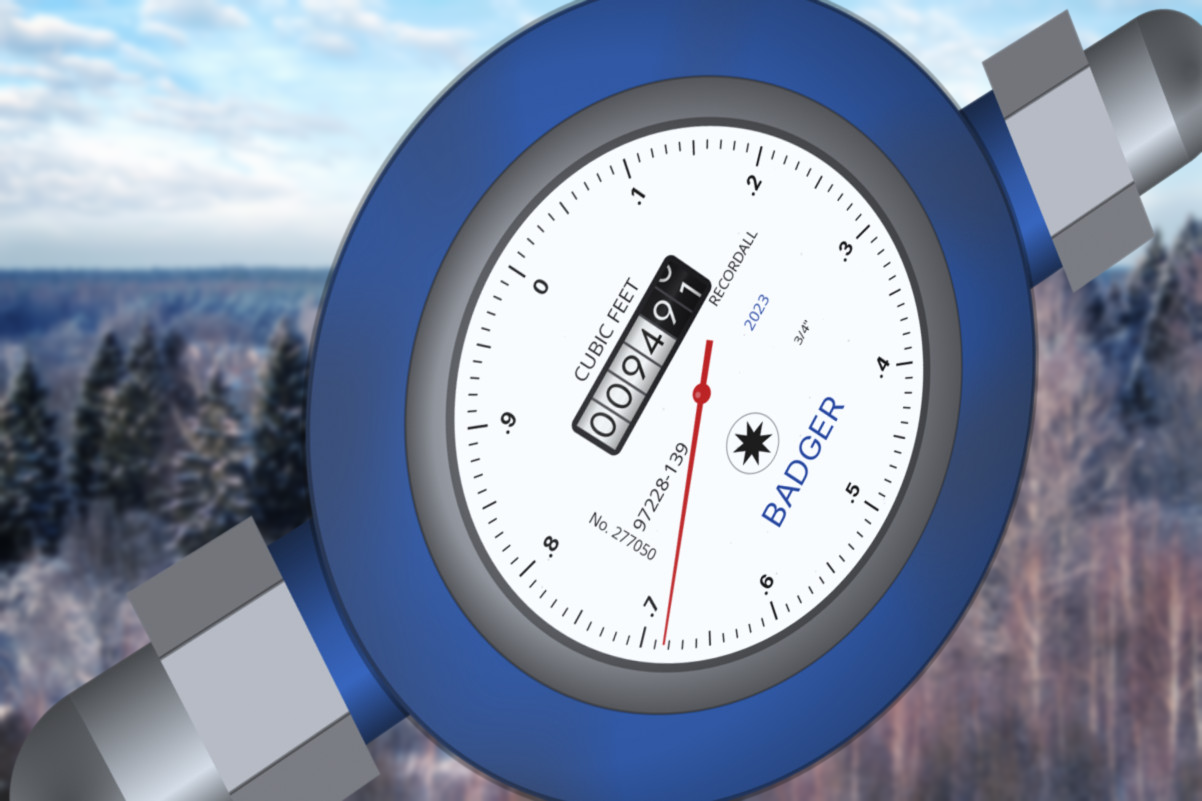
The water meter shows 9490.68 ft³
